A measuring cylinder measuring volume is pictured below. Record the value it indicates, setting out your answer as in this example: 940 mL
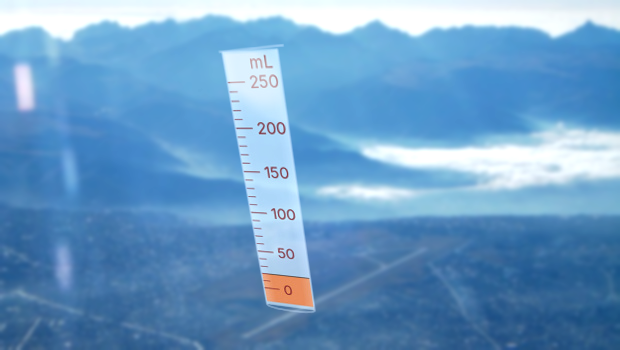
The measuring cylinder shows 20 mL
